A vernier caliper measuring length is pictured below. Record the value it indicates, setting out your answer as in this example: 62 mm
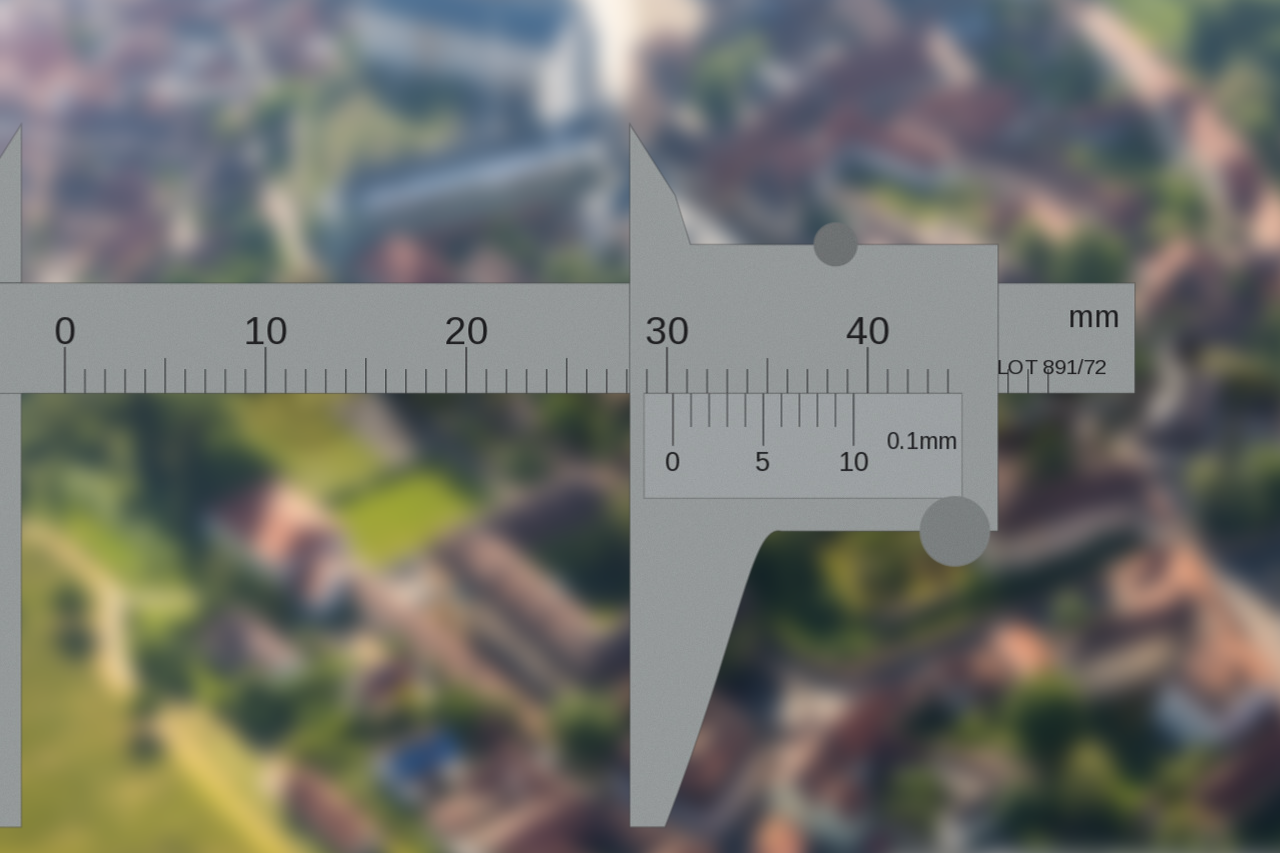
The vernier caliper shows 30.3 mm
